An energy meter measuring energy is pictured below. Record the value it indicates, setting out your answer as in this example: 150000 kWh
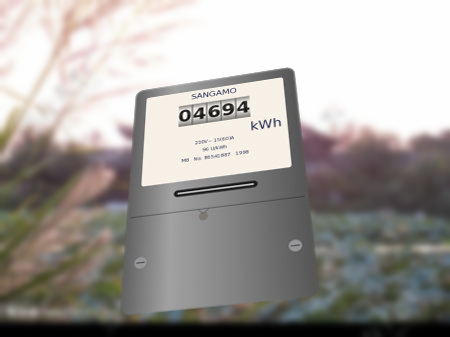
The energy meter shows 4694 kWh
